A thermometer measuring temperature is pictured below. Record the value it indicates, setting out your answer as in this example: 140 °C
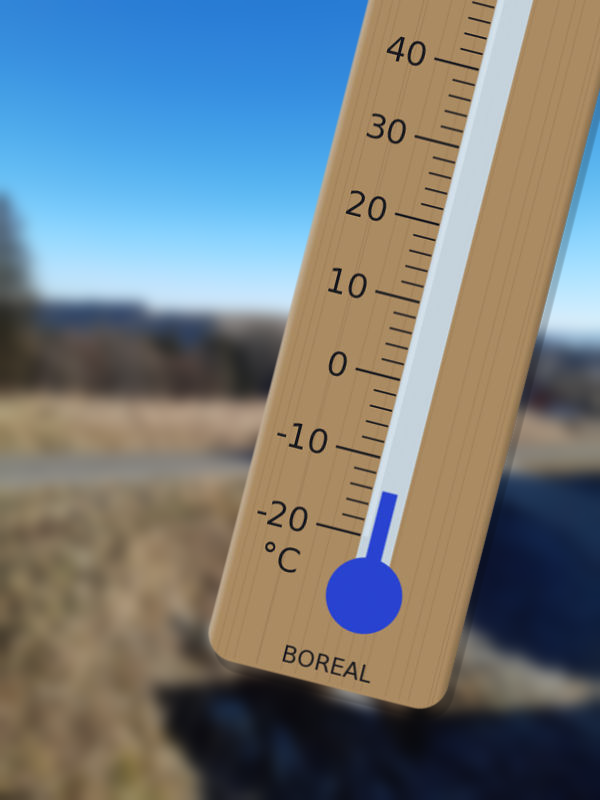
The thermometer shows -14 °C
